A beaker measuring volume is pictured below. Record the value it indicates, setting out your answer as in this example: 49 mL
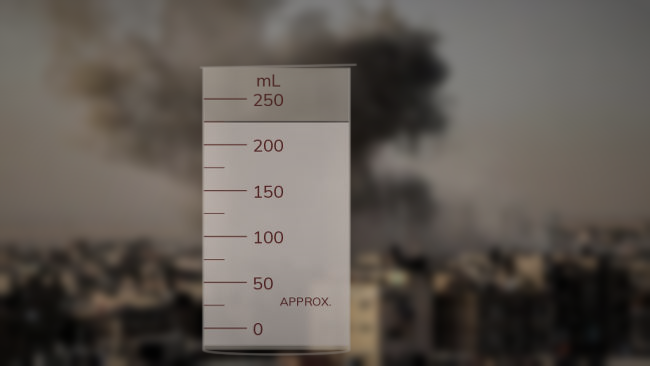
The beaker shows 225 mL
